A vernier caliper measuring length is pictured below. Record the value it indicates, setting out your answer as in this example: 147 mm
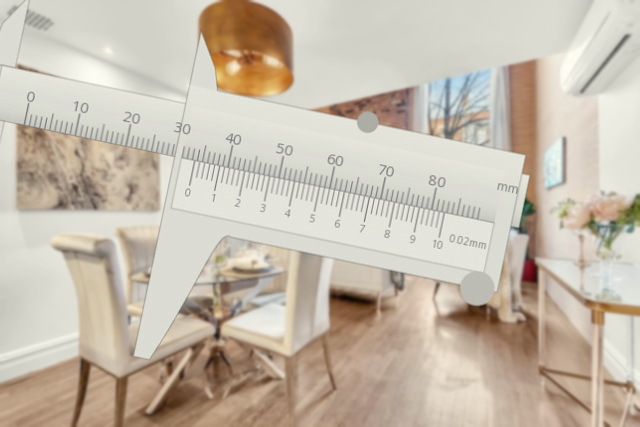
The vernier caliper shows 33.5 mm
